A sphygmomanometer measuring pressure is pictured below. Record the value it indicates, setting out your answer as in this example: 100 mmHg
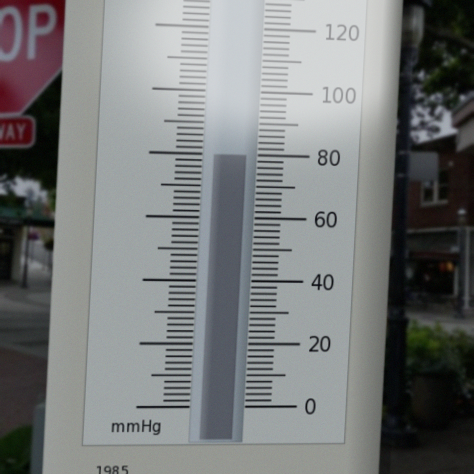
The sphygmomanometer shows 80 mmHg
